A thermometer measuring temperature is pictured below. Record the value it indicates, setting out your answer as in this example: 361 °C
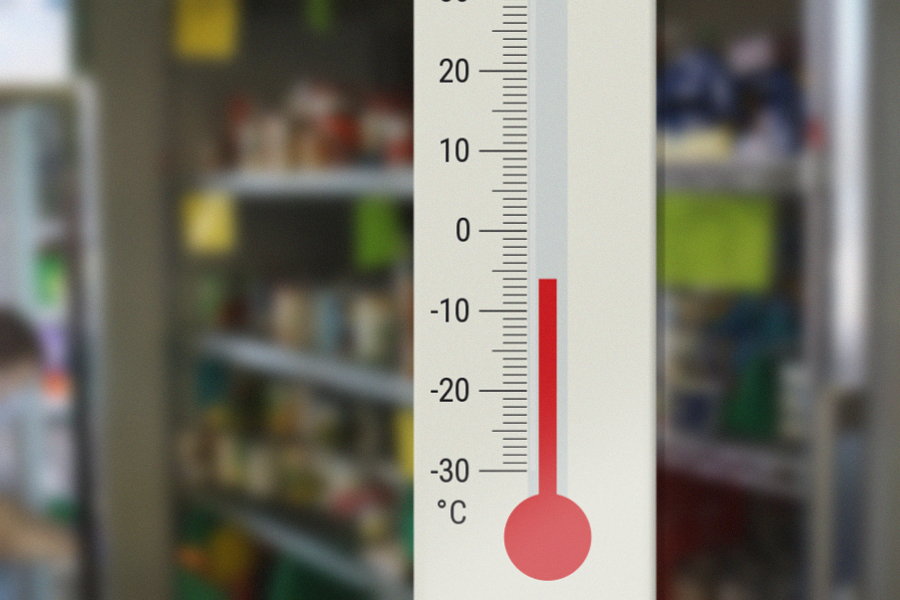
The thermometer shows -6 °C
